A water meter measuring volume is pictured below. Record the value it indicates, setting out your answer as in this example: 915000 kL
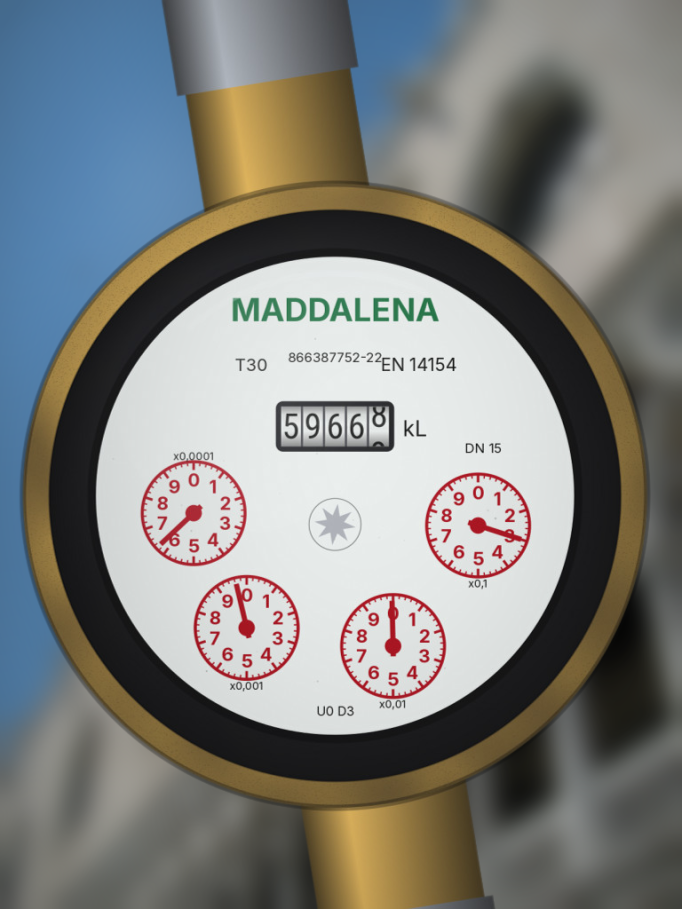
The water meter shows 59668.2996 kL
